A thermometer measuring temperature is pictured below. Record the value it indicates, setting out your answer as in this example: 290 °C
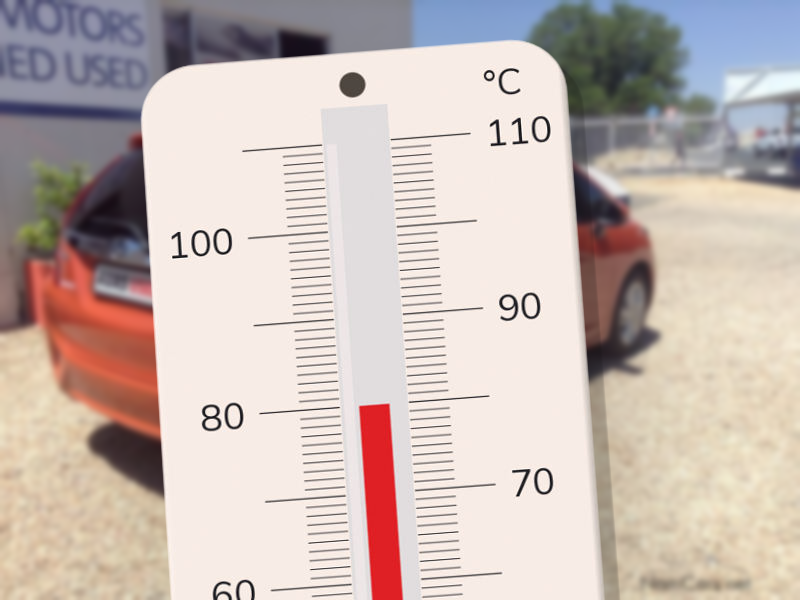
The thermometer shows 80 °C
